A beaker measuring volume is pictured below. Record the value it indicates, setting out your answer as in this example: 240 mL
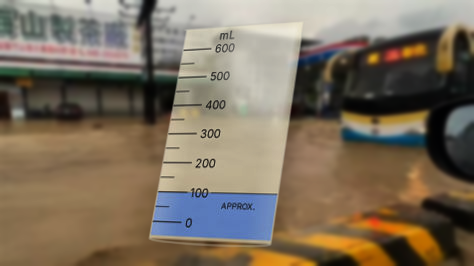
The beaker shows 100 mL
